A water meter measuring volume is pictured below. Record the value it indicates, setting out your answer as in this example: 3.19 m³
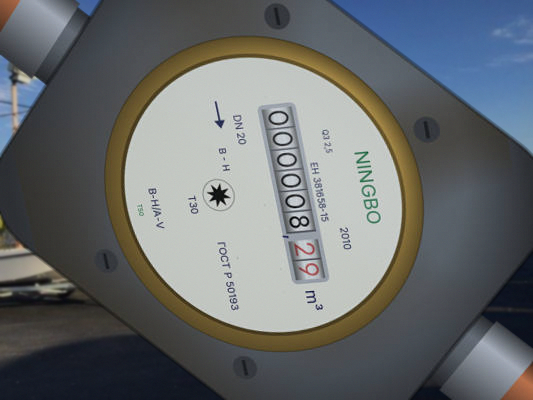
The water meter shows 8.29 m³
